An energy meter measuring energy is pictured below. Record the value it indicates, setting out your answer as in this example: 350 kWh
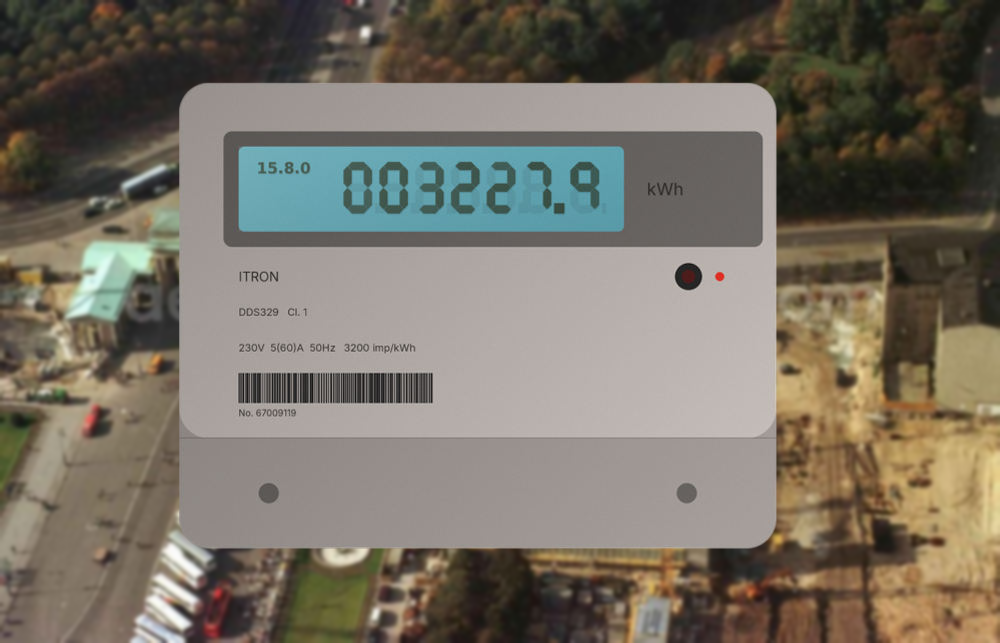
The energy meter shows 3227.9 kWh
